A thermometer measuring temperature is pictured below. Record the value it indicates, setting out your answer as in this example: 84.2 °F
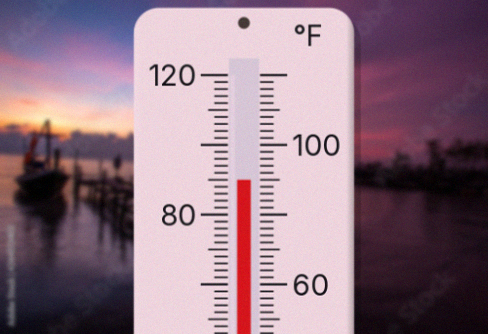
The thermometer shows 90 °F
